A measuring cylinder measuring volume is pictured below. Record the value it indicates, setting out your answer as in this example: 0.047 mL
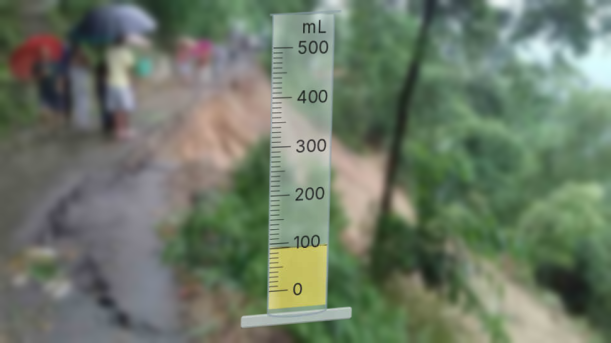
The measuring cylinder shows 90 mL
